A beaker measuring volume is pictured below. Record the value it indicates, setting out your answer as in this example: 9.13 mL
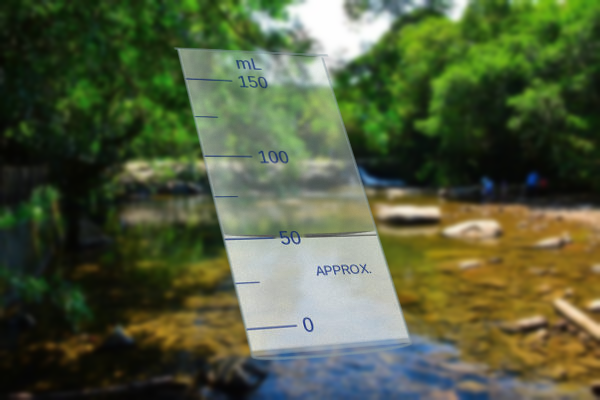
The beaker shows 50 mL
